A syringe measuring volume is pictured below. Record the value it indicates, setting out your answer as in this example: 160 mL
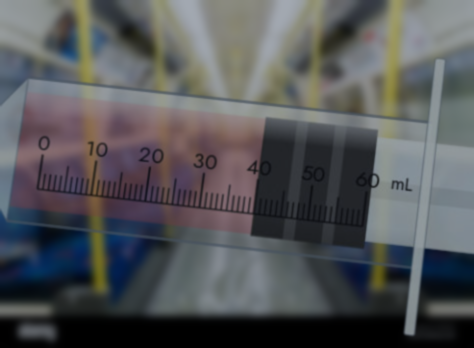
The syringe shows 40 mL
